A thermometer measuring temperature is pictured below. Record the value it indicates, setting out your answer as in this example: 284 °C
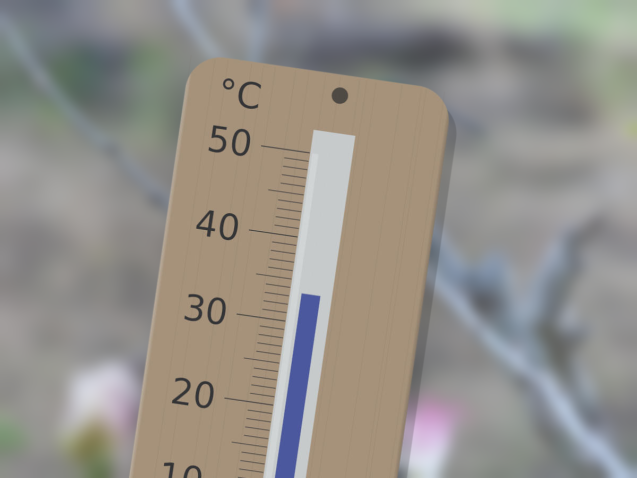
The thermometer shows 33.5 °C
